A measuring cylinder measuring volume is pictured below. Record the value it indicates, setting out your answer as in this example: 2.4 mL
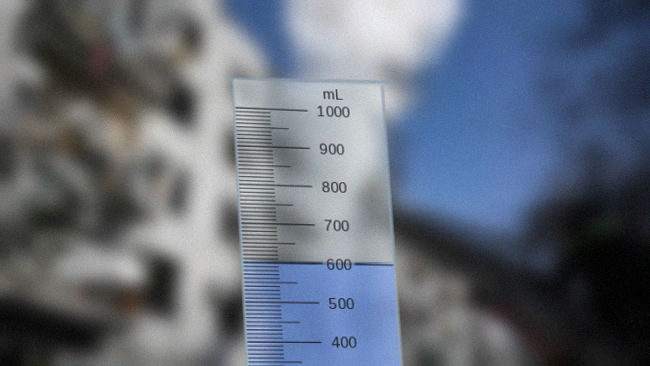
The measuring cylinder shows 600 mL
